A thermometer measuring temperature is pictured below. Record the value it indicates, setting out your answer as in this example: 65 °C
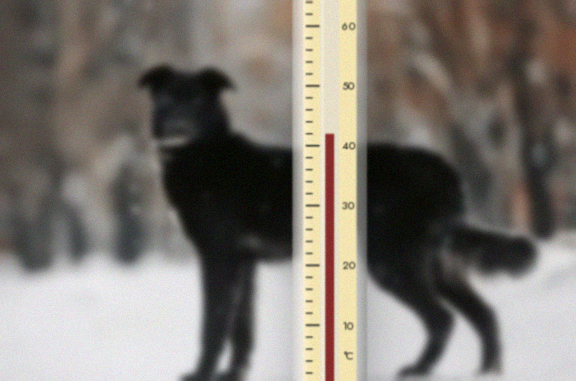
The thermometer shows 42 °C
